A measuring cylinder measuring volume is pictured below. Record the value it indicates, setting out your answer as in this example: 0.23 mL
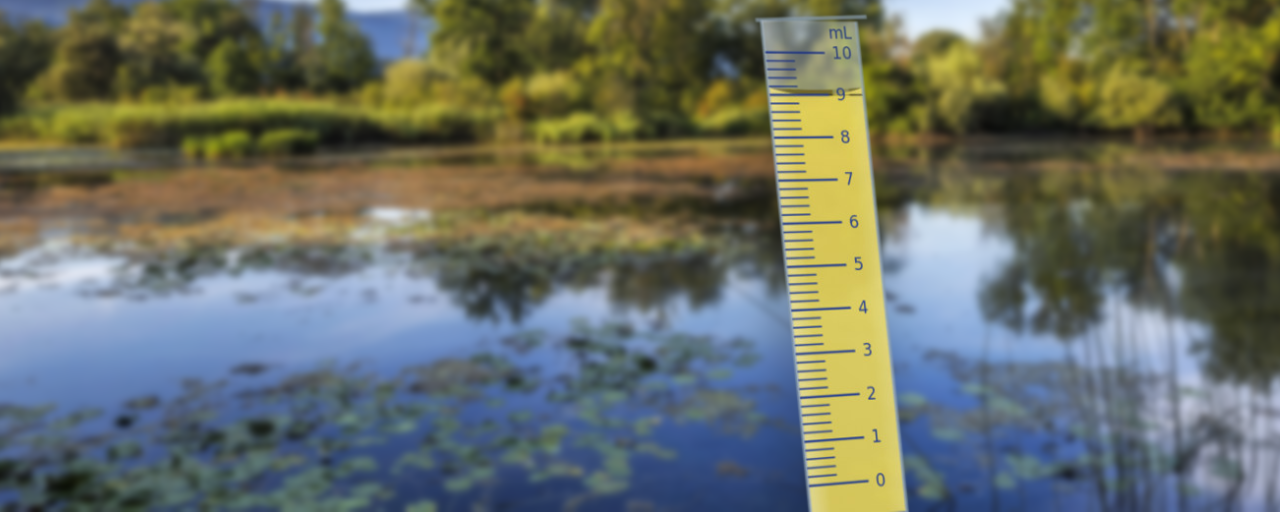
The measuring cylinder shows 9 mL
